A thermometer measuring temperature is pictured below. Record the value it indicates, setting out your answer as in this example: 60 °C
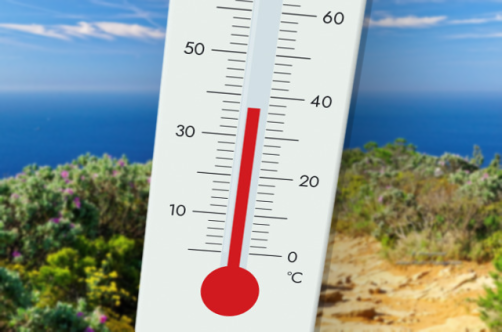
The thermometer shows 37 °C
